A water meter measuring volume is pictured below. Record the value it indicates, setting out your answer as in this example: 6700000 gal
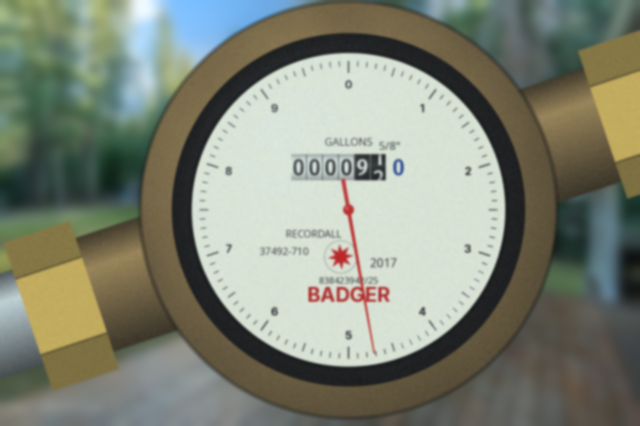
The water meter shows 914.7 gal
